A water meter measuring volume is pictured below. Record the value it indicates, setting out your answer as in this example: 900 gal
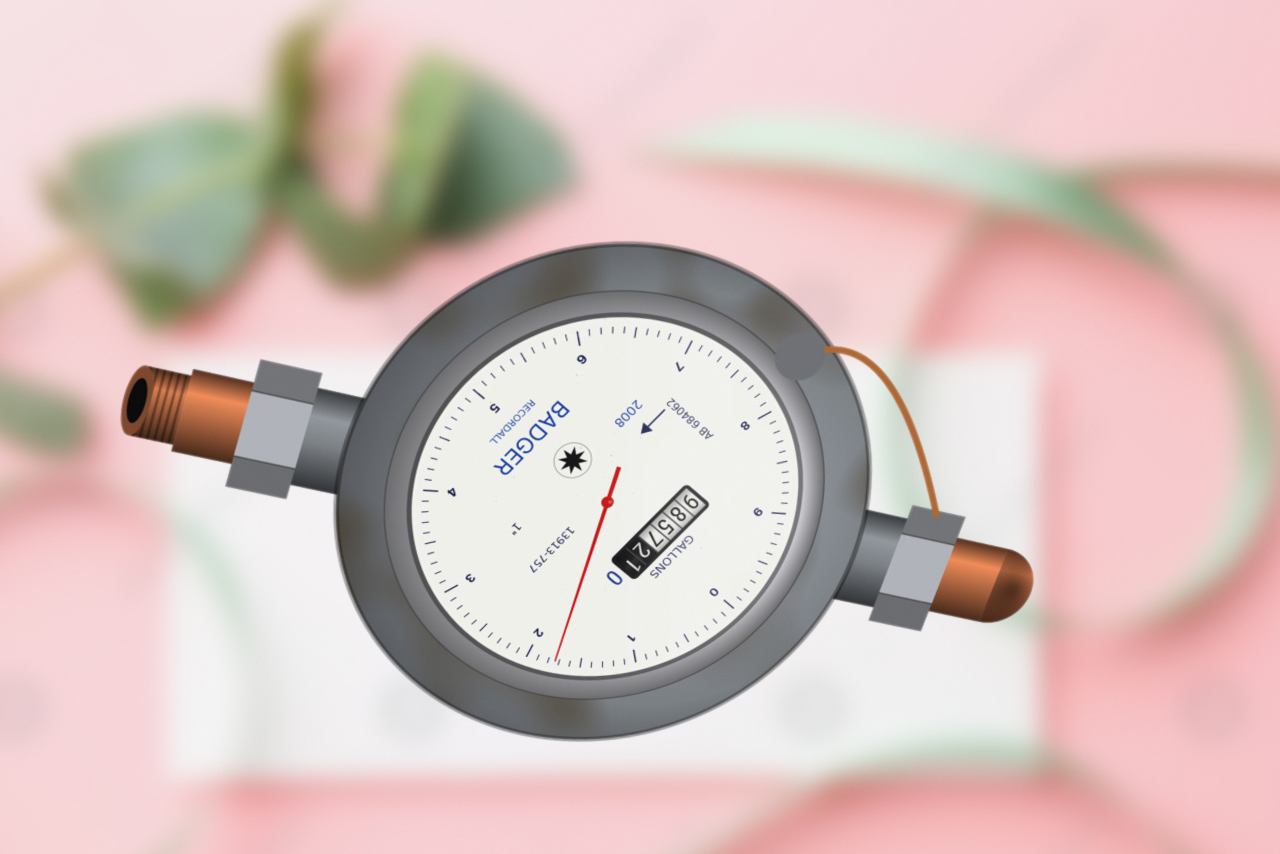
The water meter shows 9857211.7 gal
